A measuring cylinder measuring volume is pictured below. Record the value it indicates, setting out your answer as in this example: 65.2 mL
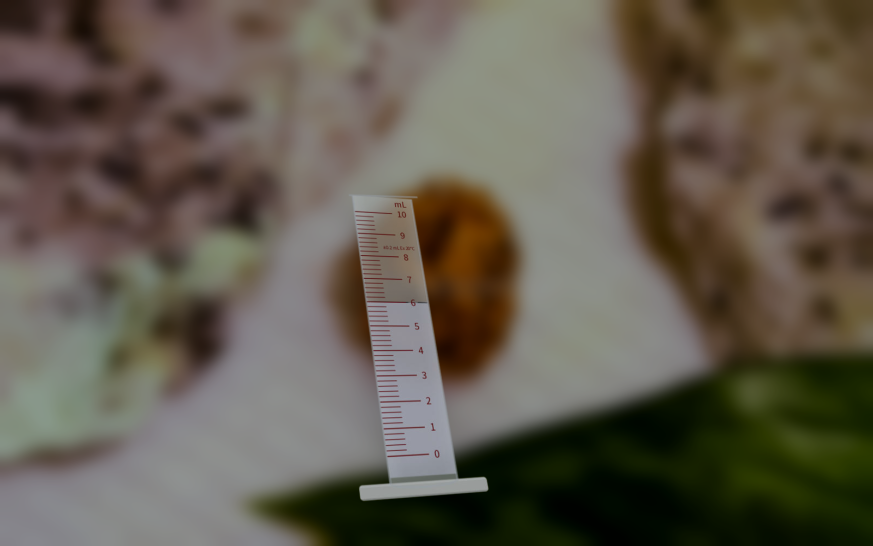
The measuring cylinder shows 6 mL
